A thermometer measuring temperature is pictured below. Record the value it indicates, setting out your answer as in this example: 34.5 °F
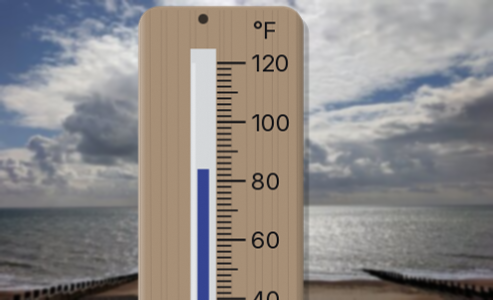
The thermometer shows 84 °F
